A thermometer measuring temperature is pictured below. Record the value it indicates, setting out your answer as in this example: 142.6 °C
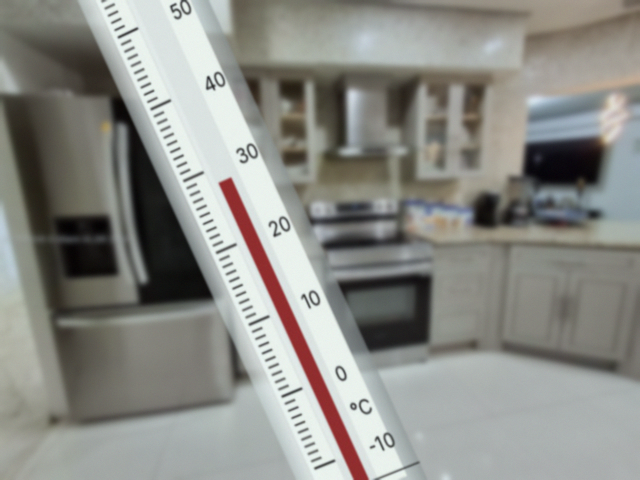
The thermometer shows 28 °C
